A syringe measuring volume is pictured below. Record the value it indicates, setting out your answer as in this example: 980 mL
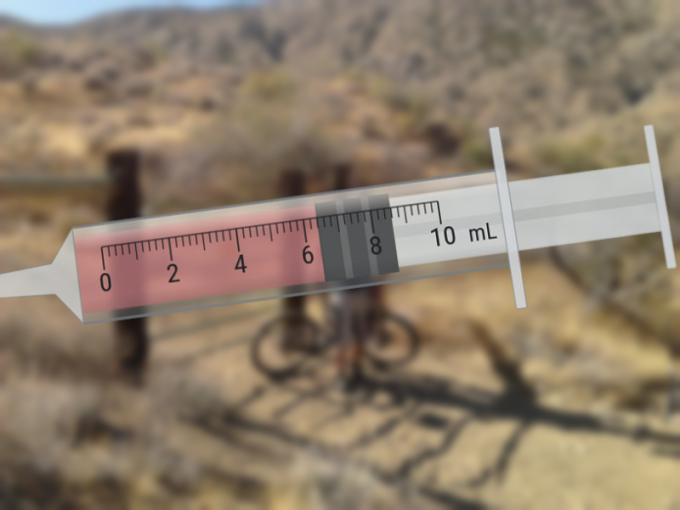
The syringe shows 6.4 mL
